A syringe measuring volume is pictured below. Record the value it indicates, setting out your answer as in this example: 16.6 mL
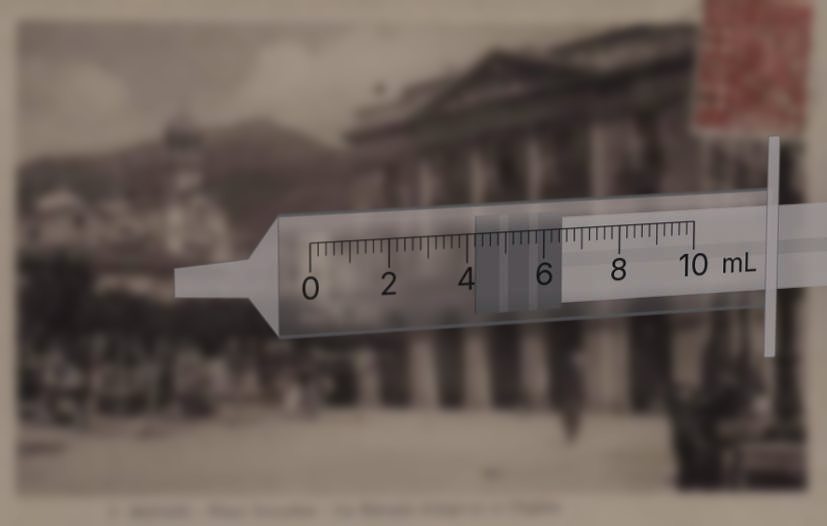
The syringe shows 4.2 mL
